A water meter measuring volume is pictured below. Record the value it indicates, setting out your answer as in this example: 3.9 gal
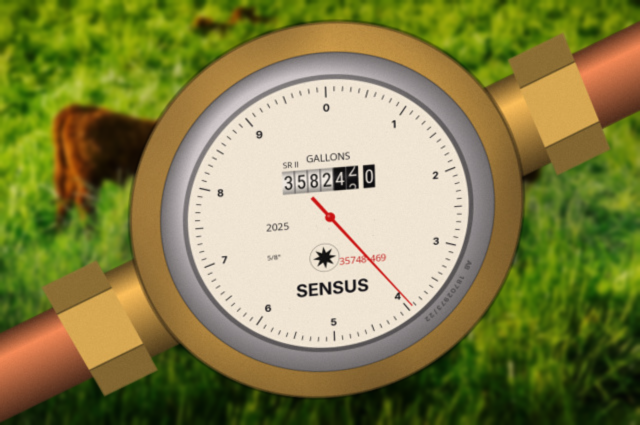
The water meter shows 3582423.9 gal
